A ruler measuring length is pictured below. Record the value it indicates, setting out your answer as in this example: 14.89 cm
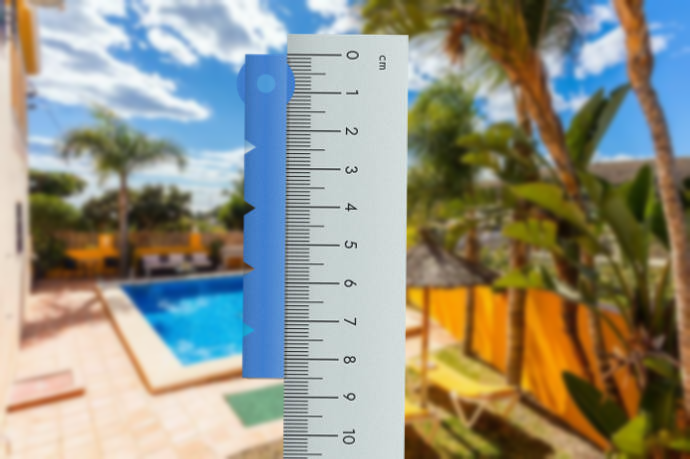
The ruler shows 8.5 cm
